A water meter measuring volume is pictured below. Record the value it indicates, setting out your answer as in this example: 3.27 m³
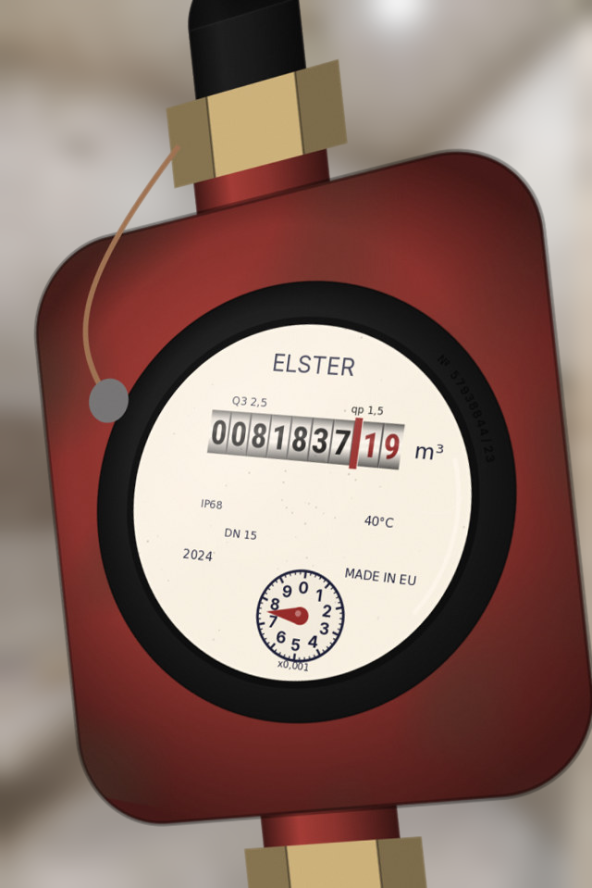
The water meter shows 81837.197 m³
